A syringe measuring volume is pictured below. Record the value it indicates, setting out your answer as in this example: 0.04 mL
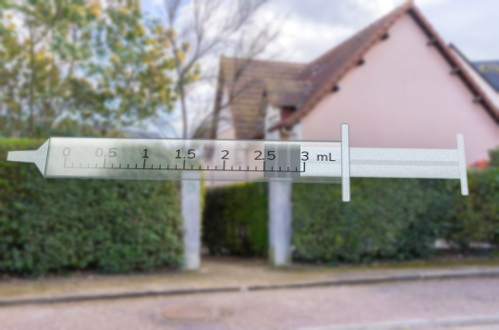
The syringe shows 2.5 mL
